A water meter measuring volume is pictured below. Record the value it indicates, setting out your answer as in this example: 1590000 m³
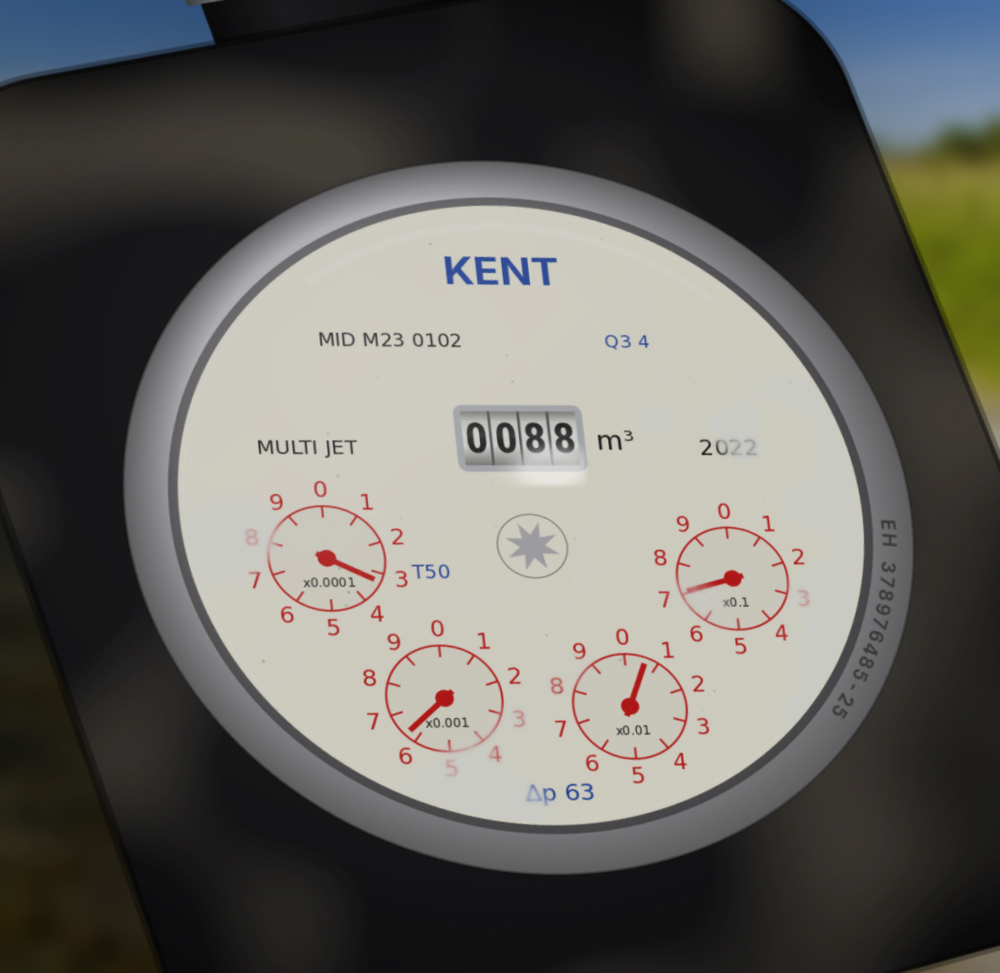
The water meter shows 88.7063 m³
